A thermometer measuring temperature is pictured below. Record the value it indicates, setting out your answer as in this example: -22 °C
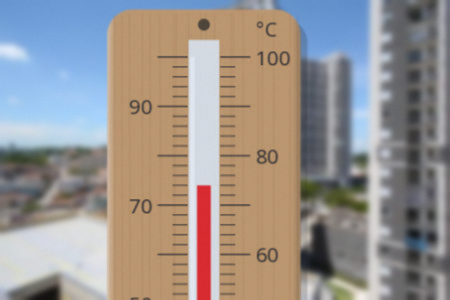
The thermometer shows 74 °C
